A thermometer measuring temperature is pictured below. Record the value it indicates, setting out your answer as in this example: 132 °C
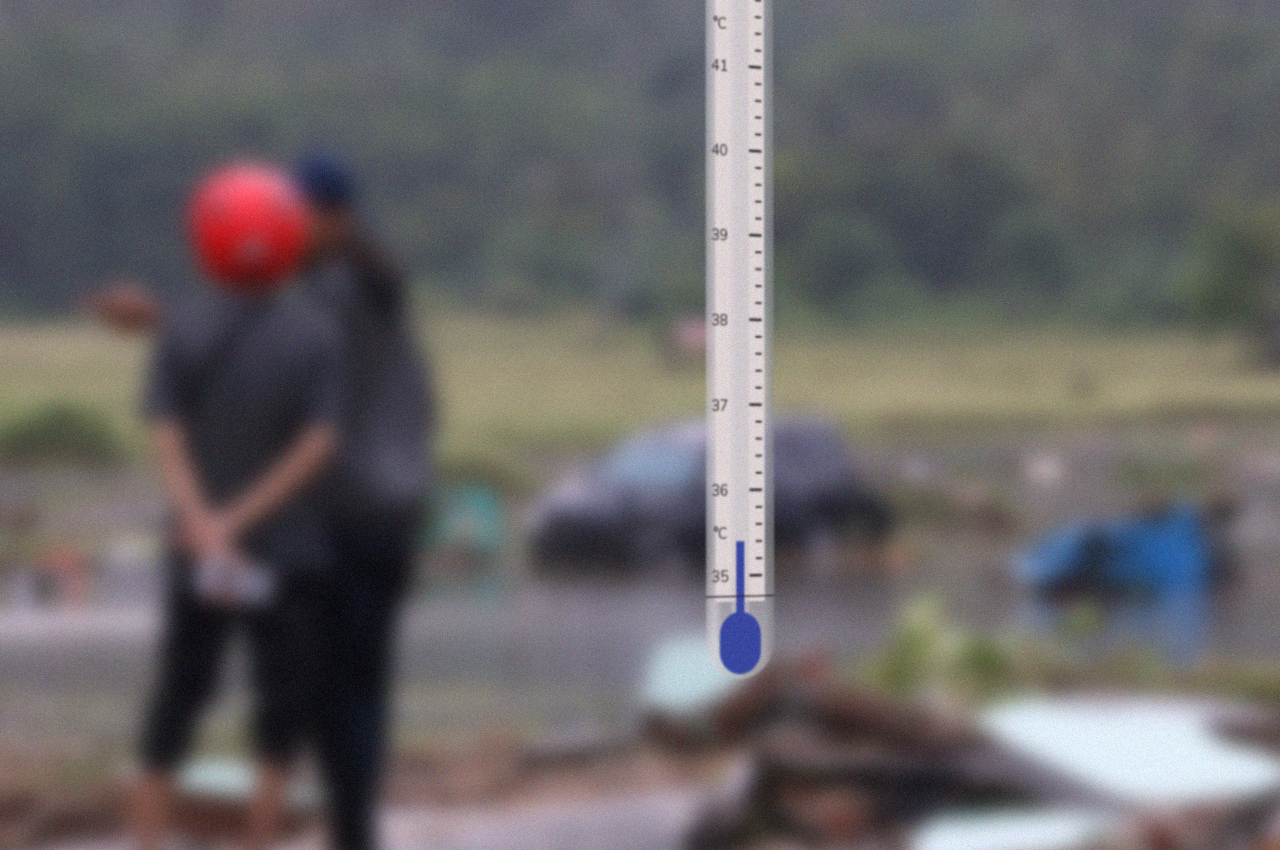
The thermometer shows 35.4 °C
